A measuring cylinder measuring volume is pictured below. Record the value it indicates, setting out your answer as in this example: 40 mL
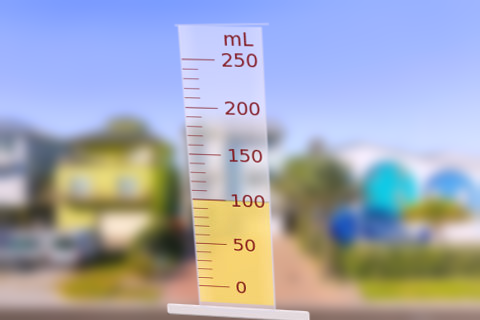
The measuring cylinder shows 100 mL
